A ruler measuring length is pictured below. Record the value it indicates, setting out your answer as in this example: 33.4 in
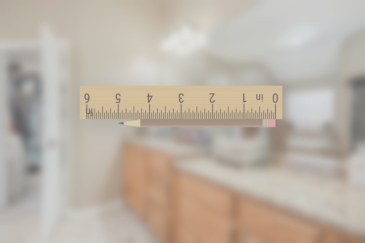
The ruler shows 5 in
